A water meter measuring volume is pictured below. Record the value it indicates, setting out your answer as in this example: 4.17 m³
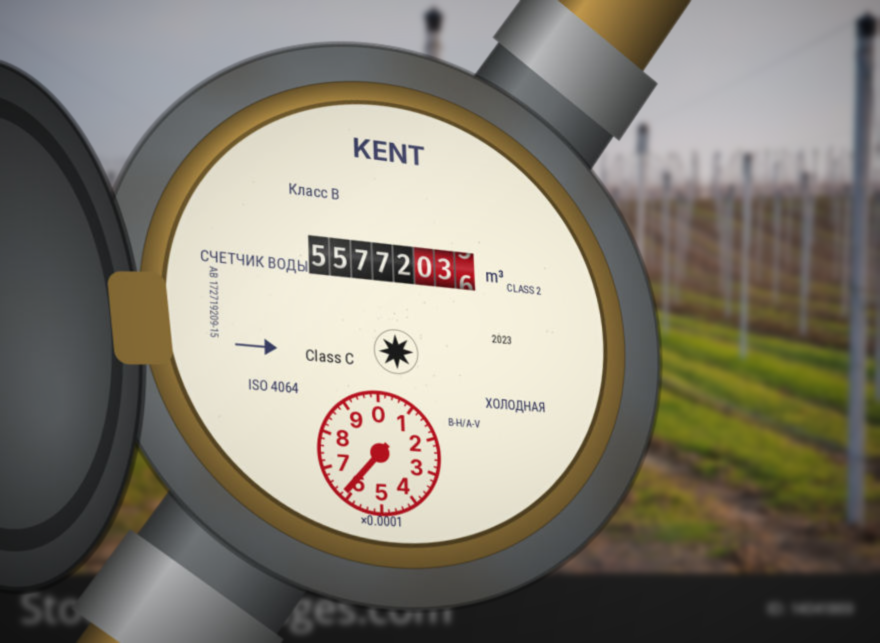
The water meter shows 55772.0356 m³
